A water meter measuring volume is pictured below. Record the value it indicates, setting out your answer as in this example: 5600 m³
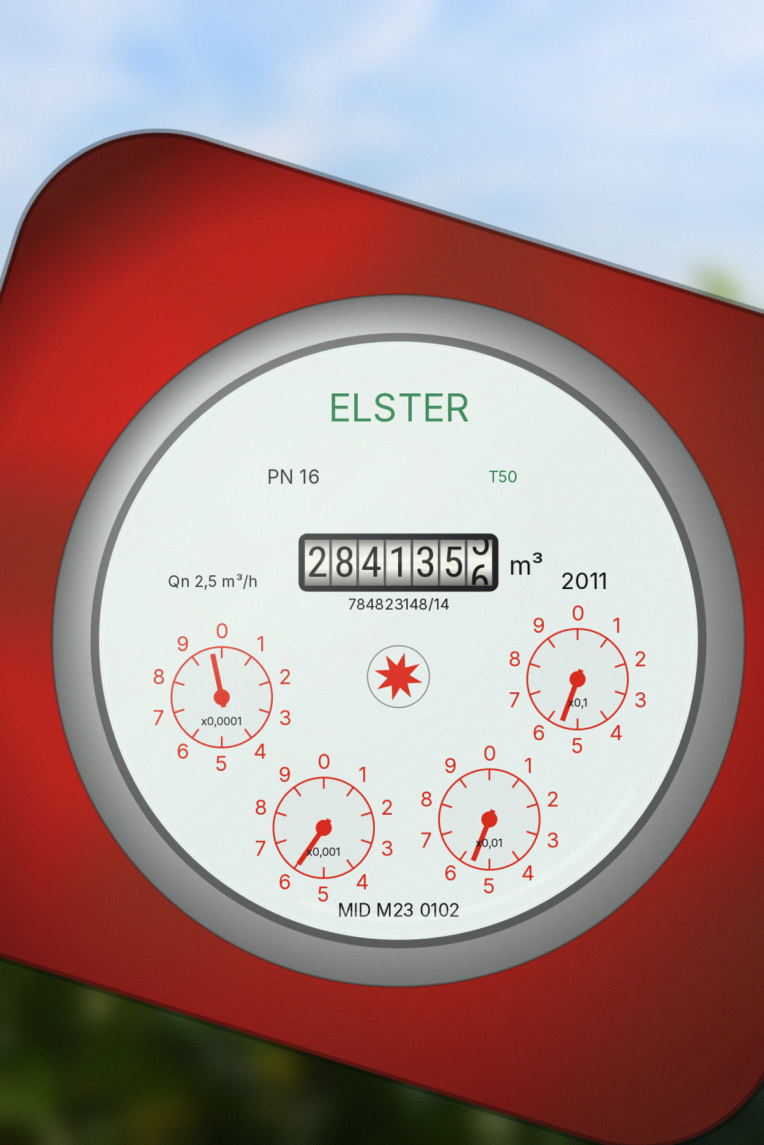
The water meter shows 2841355.5559 m³
